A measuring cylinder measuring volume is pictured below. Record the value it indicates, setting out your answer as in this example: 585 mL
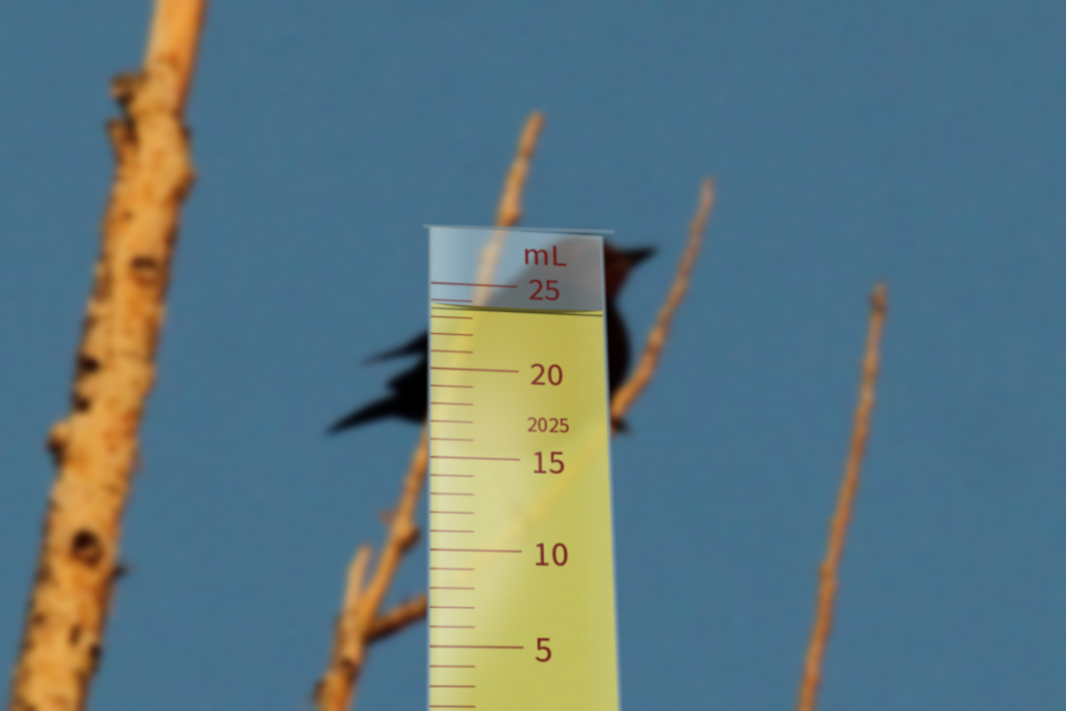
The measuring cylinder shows 23.5 mL
